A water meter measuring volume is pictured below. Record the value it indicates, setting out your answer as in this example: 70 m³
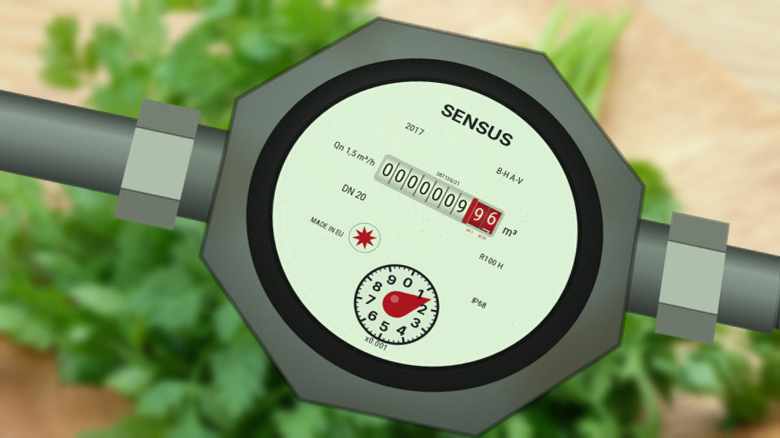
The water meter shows 9.961 m³
